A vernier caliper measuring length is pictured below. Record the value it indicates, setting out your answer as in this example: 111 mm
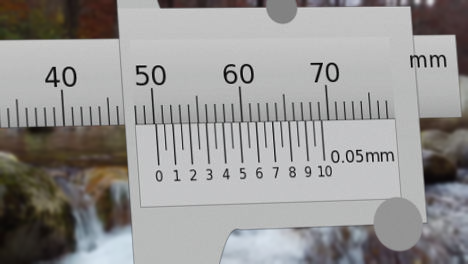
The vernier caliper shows 50.2 mm
